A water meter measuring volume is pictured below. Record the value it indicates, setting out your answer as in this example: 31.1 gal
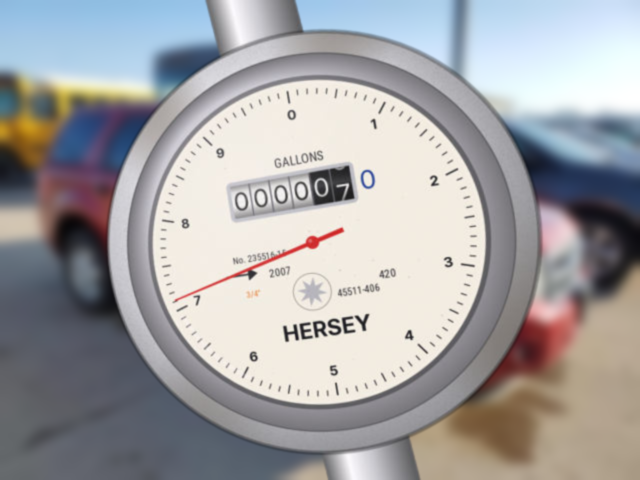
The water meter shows 67.1 gal
